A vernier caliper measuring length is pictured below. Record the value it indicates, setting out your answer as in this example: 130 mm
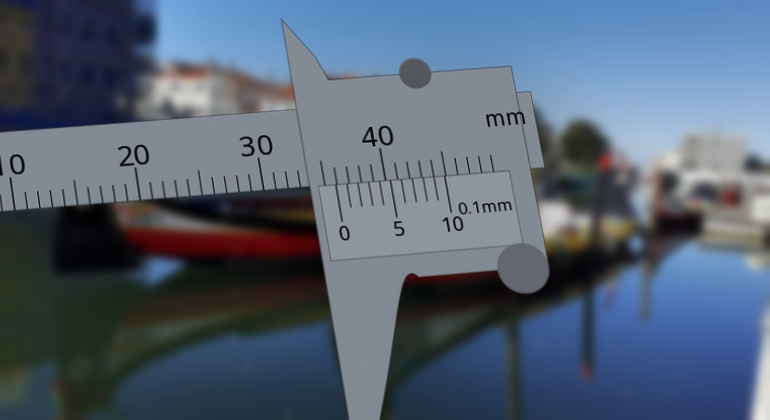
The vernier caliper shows 35.9 mm
